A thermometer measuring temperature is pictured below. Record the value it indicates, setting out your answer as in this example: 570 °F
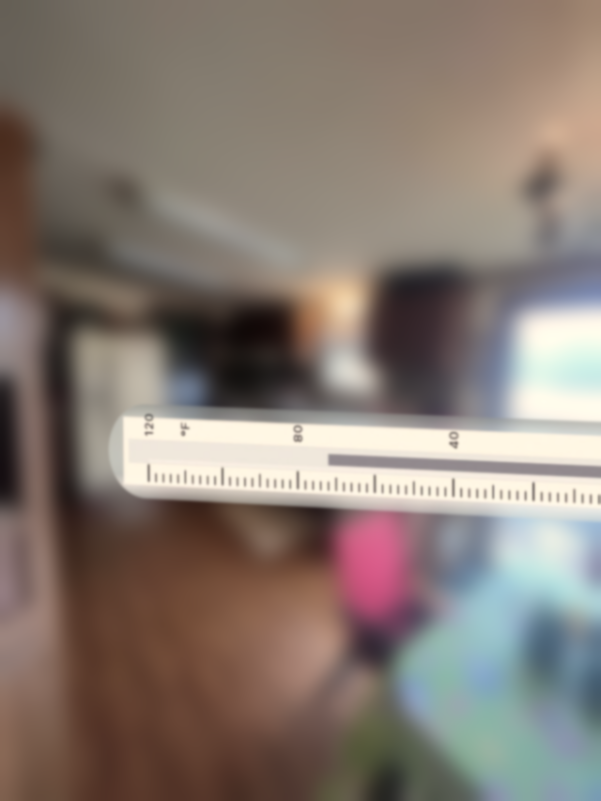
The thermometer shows 72 °F
